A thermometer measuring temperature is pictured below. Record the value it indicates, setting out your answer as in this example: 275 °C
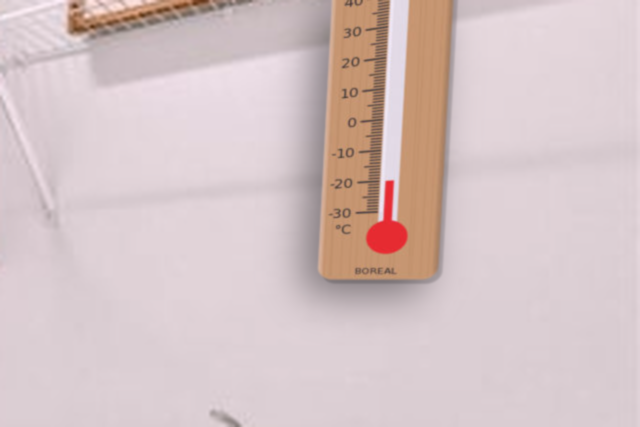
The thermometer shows -20 °C
